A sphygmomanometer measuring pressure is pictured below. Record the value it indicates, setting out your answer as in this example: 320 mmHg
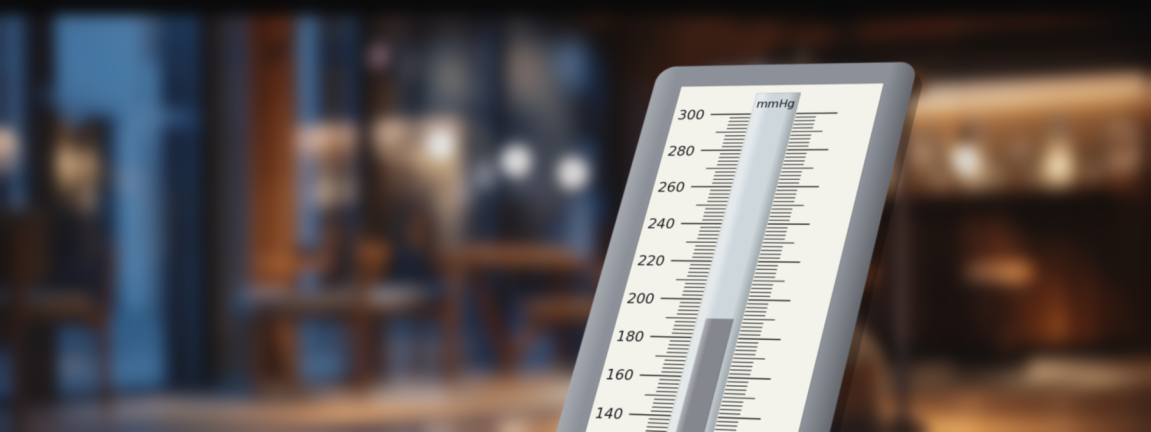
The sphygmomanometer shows 190 mmHg
